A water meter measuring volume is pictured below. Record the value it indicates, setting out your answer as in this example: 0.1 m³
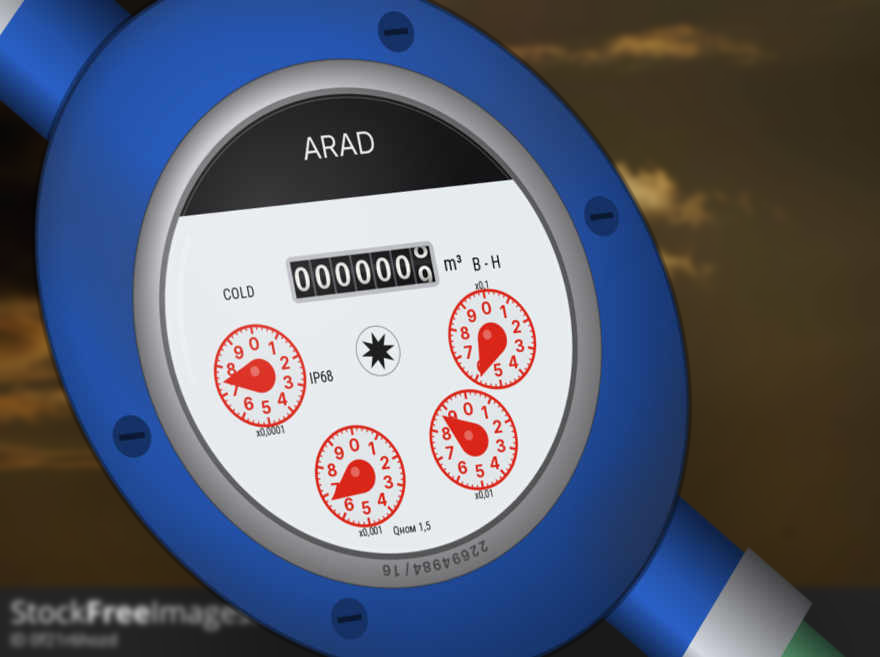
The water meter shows 8.5867 m³
